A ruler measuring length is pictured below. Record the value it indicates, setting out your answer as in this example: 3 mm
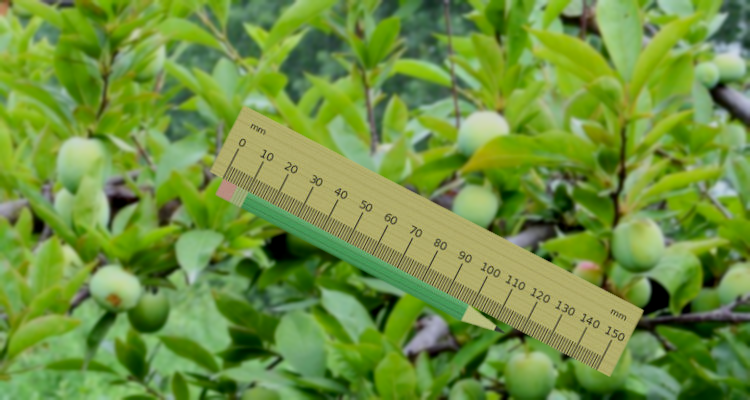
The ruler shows 115 mm
